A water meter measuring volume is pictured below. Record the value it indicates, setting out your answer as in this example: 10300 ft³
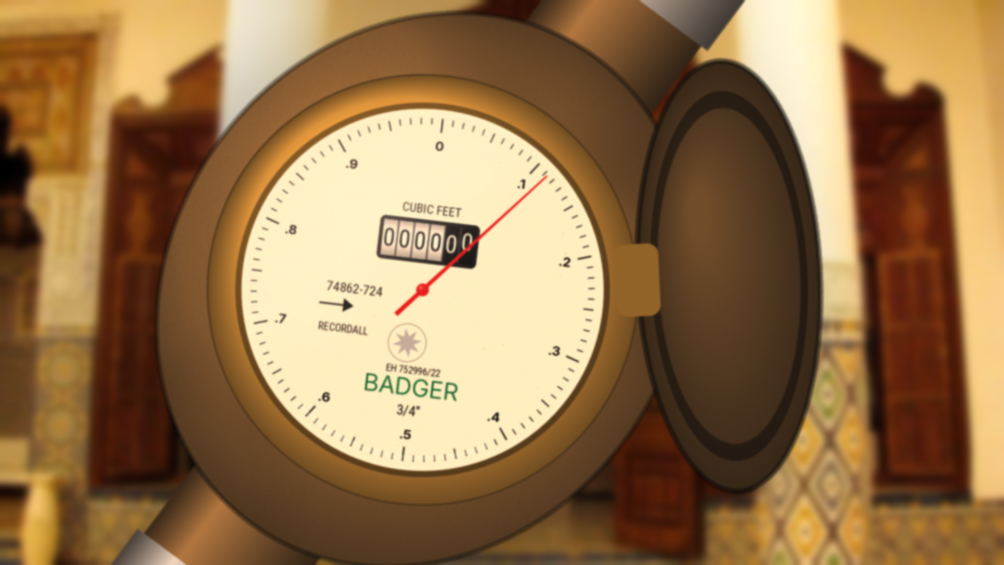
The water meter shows 0.11 ft³
